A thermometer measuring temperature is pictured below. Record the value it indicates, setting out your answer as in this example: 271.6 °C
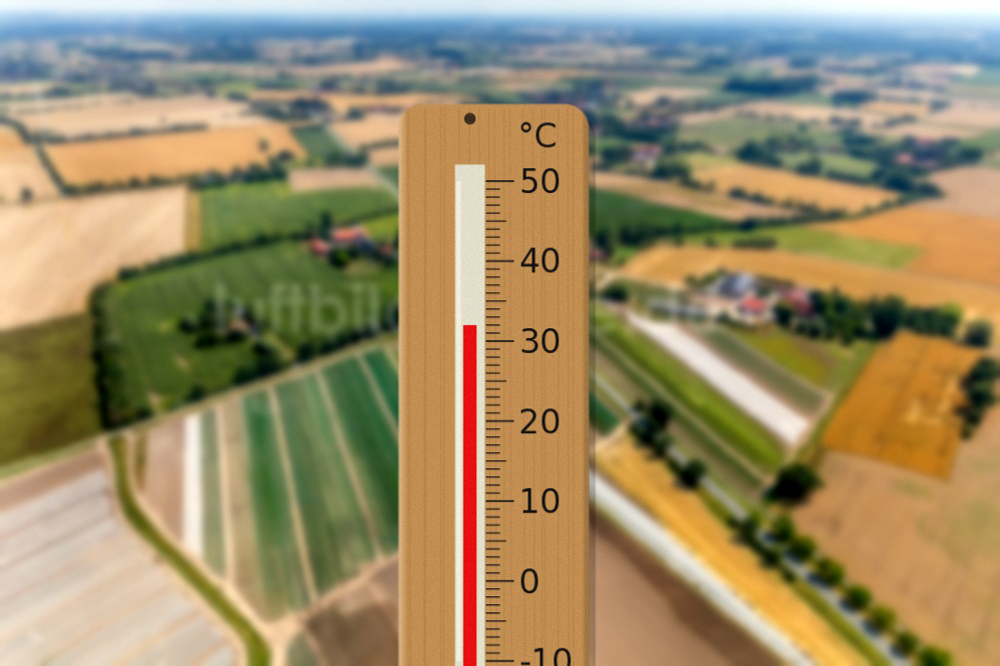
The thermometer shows 32 °C
